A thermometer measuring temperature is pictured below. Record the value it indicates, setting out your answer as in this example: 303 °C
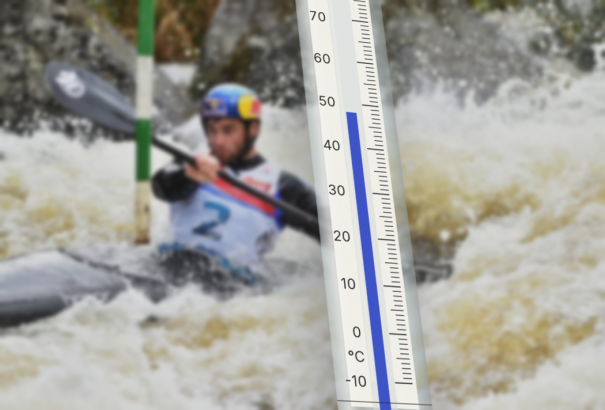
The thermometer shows 48 °C
